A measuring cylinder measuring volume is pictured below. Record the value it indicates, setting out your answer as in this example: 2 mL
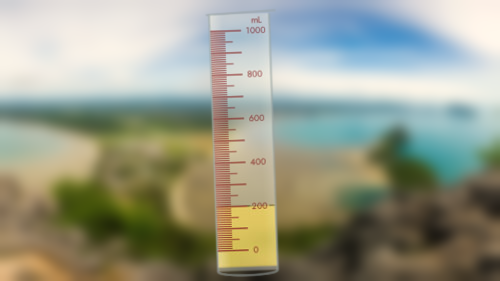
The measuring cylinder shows 200 mL
